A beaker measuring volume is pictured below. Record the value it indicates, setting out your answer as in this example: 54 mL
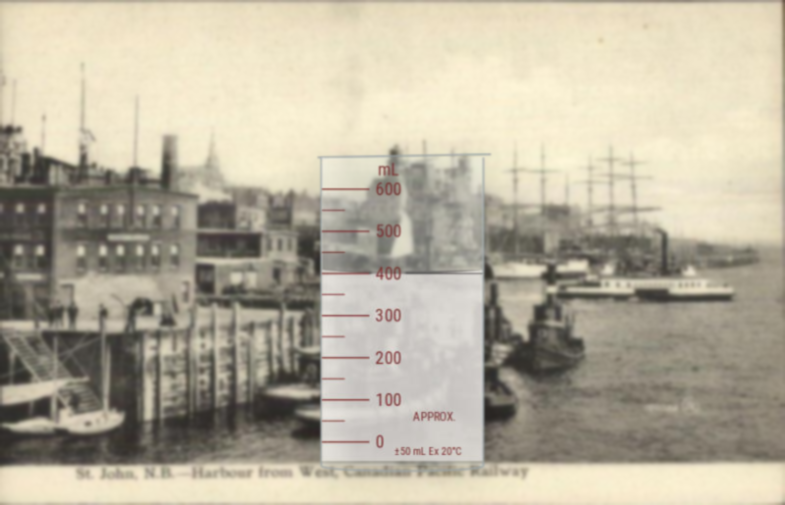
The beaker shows 400 mL
